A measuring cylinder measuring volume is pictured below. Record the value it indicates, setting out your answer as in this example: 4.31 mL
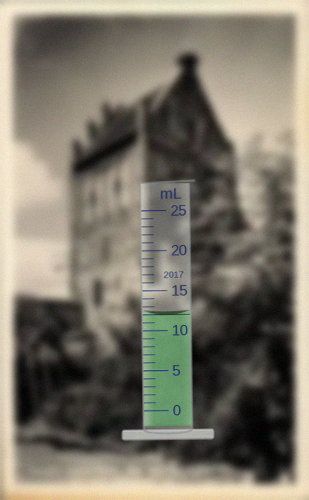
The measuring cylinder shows 12 mL
